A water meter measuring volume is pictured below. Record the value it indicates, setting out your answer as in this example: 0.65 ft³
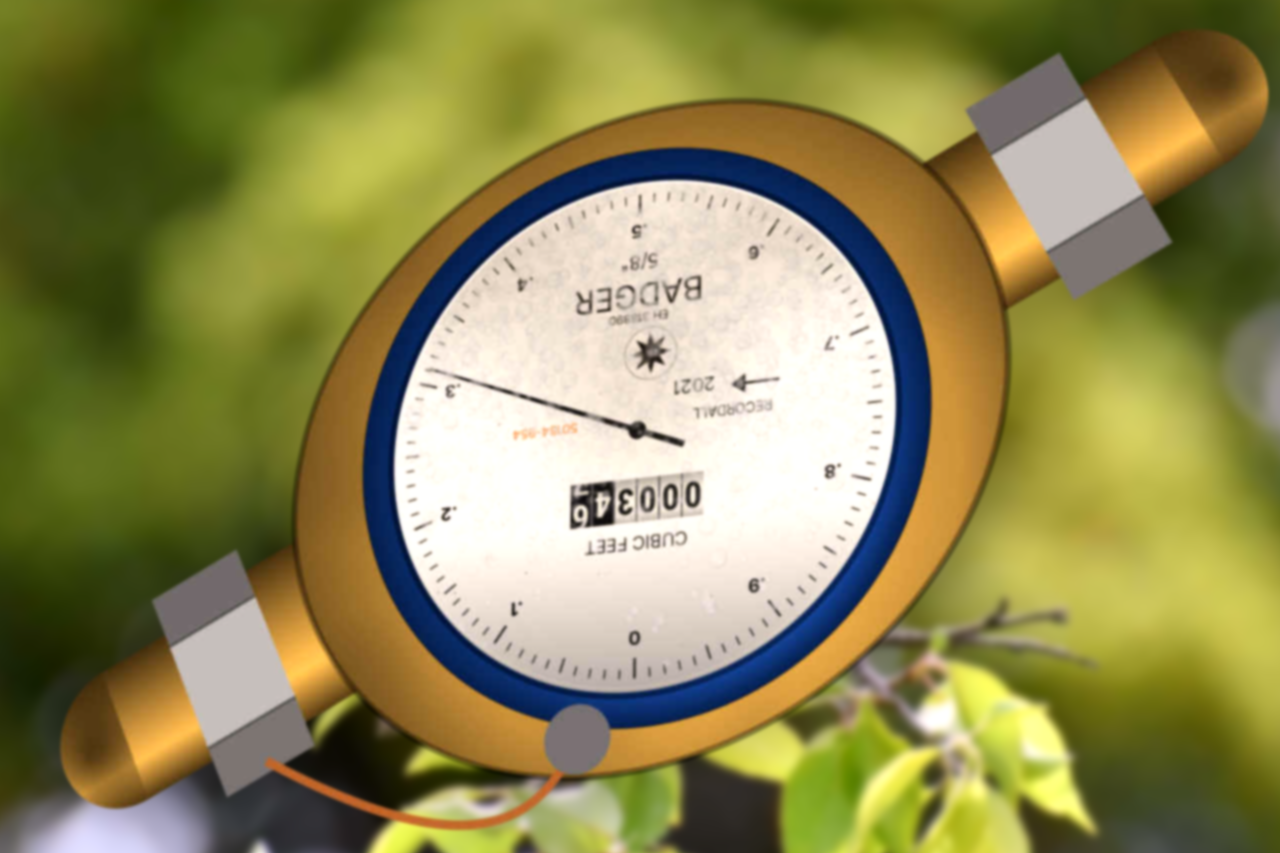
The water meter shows 346.31 ft³
